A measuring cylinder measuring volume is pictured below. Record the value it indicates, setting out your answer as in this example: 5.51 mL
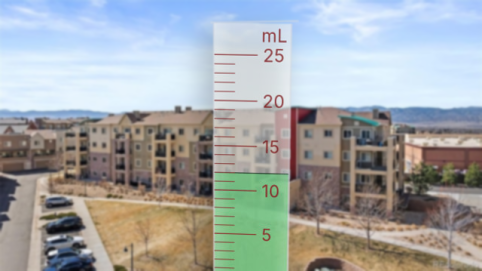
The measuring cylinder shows 12 mL
